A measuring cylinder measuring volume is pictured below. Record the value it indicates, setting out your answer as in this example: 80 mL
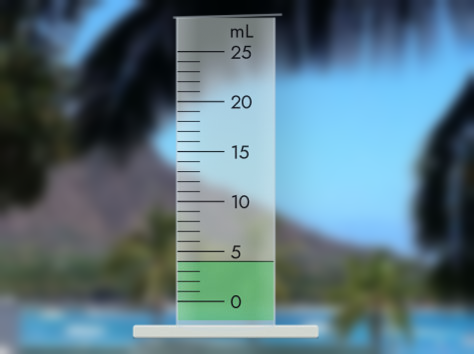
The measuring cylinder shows 4 mL
